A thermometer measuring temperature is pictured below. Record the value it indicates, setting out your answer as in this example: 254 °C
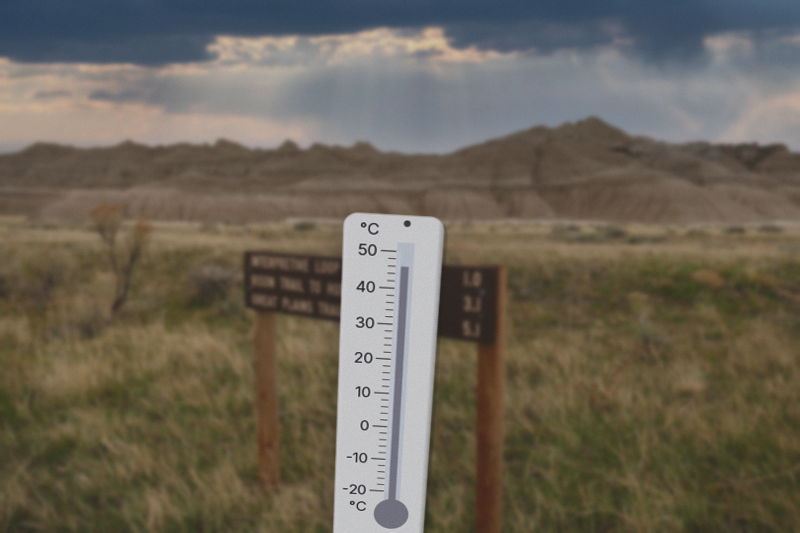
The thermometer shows 46 °C
